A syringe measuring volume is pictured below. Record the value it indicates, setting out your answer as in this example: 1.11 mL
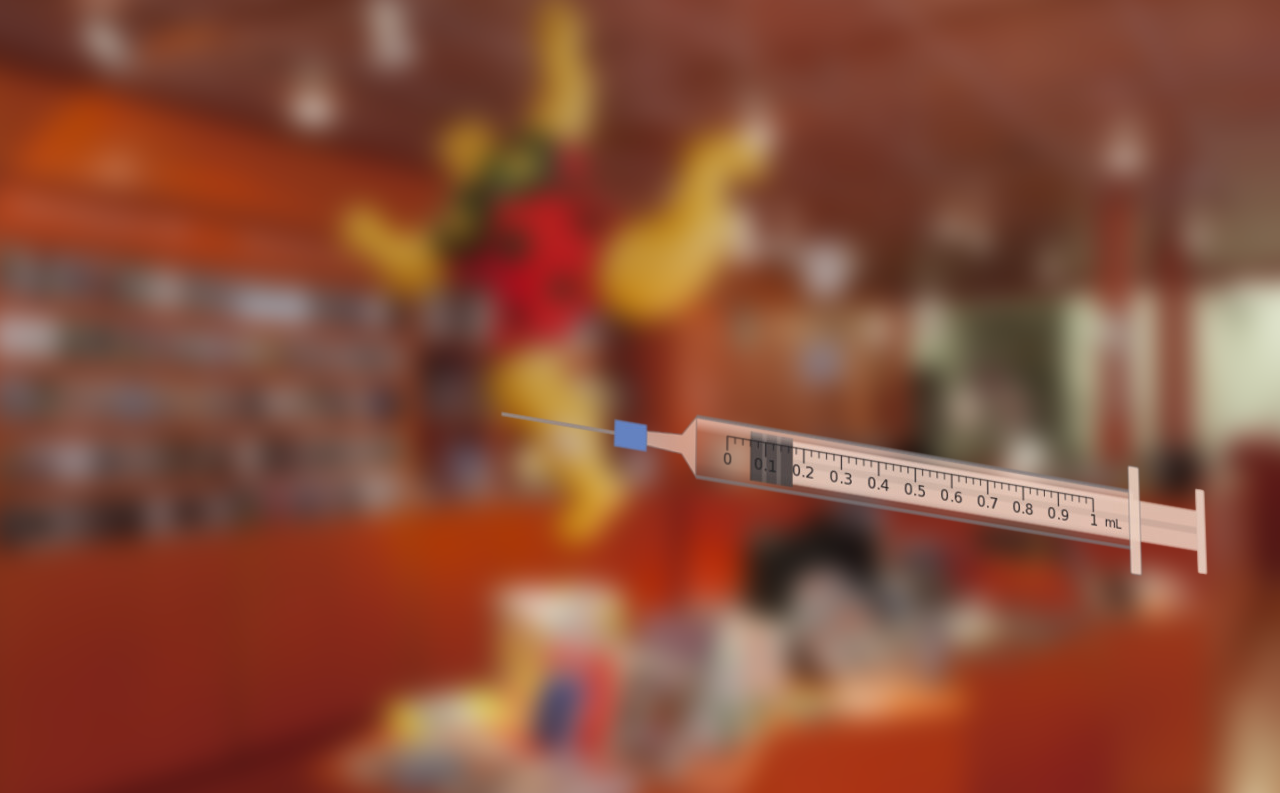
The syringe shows 0.06 mL
